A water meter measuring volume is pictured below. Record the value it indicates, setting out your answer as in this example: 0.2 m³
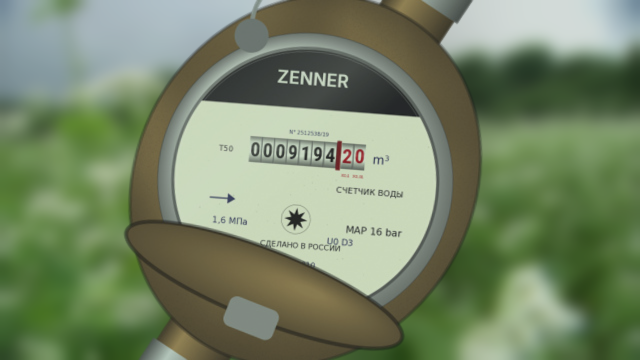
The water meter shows 9194.20 m³
